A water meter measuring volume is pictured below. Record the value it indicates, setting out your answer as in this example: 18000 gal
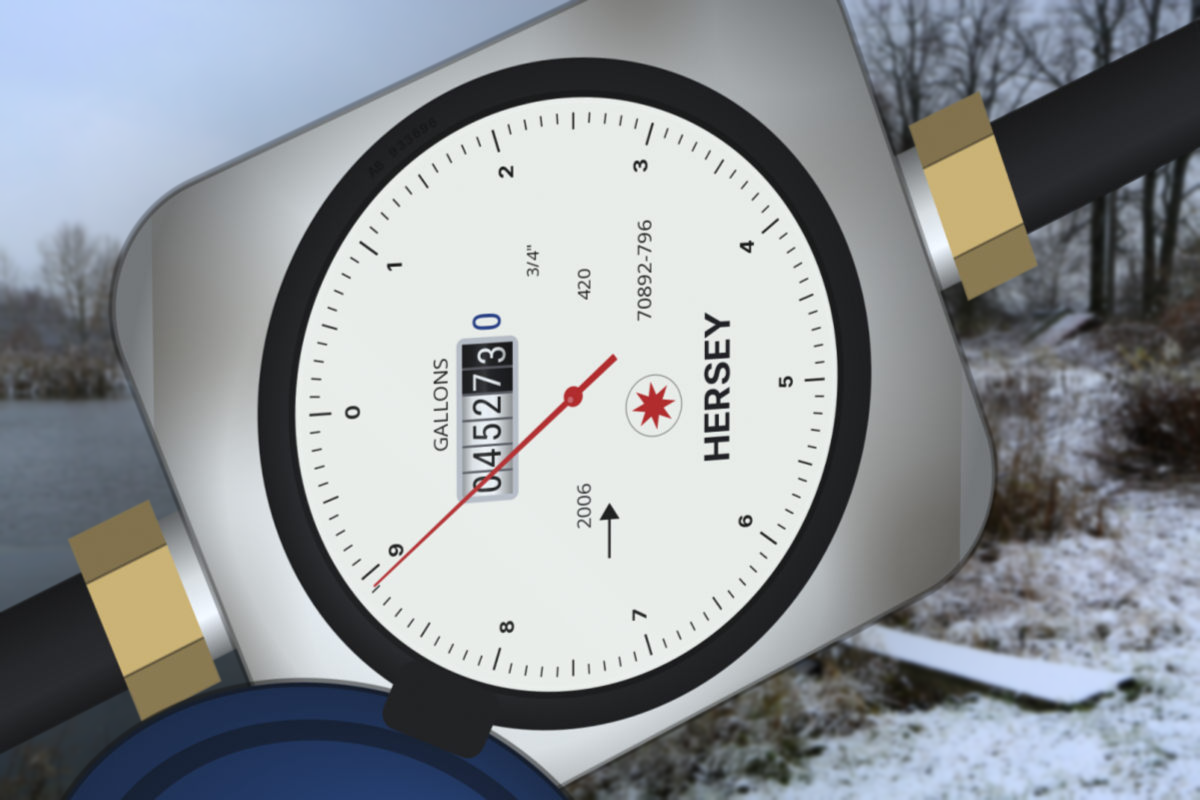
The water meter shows 452728.9 gal
